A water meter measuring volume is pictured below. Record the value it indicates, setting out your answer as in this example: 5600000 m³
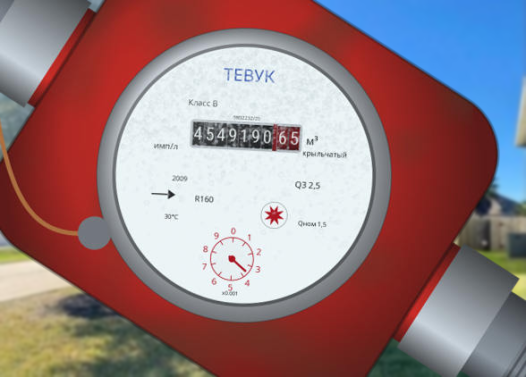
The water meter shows 4549190.653 m³
